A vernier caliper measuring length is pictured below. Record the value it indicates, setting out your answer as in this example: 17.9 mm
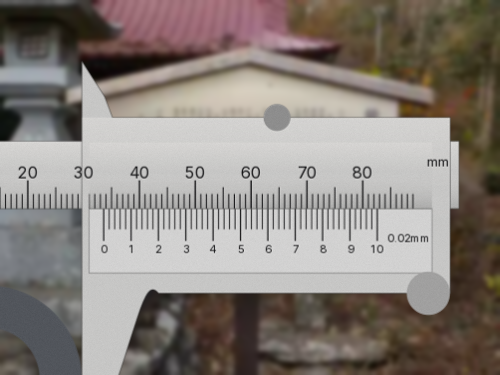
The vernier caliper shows 33.6 mm
